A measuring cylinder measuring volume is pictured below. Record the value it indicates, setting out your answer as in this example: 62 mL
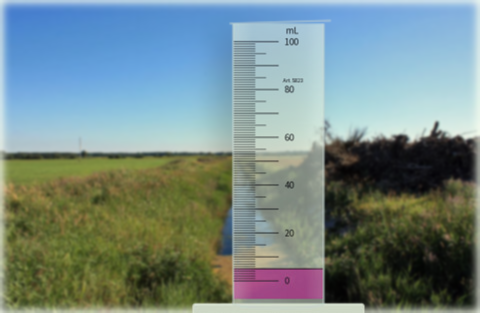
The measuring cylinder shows 5 mL
